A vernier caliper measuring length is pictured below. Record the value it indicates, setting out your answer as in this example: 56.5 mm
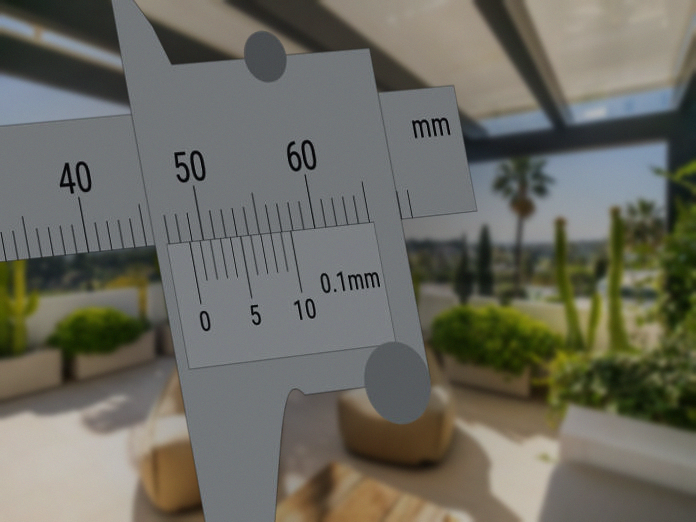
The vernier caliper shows 48.8 mm
